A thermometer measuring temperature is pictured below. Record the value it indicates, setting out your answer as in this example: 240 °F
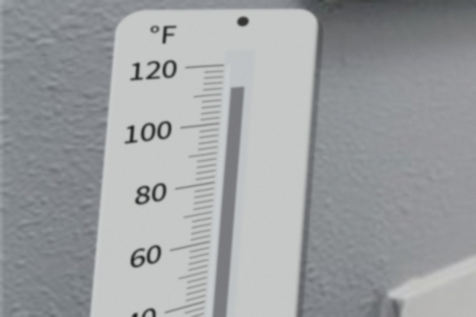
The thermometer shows 112 °F
